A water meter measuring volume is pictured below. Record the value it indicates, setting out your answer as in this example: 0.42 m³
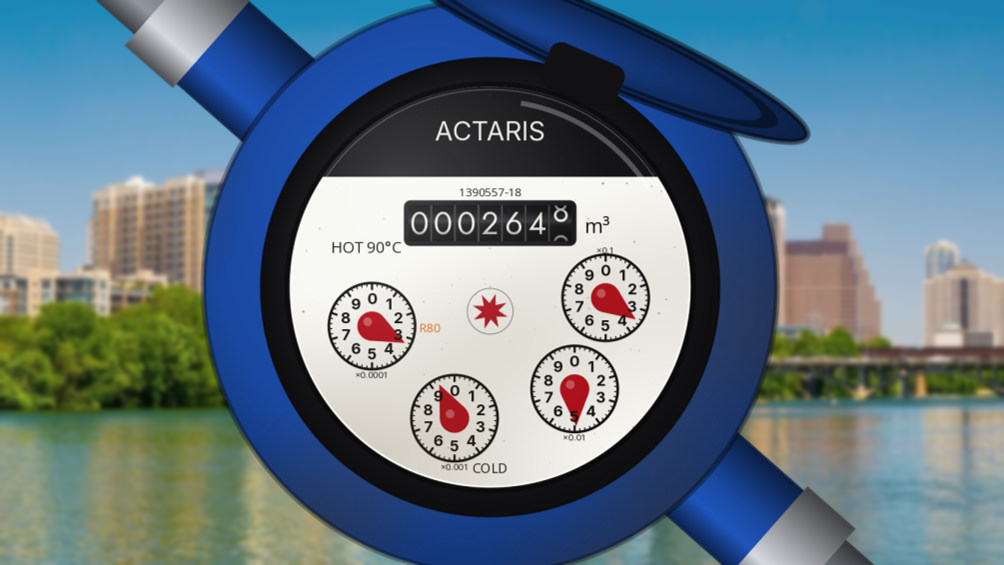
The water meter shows 2648.3493 m³
